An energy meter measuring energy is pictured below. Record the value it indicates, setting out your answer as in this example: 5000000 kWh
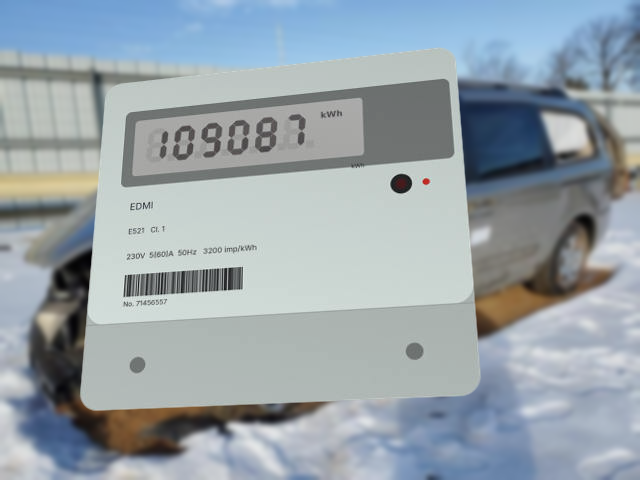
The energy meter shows 109087 kWh
